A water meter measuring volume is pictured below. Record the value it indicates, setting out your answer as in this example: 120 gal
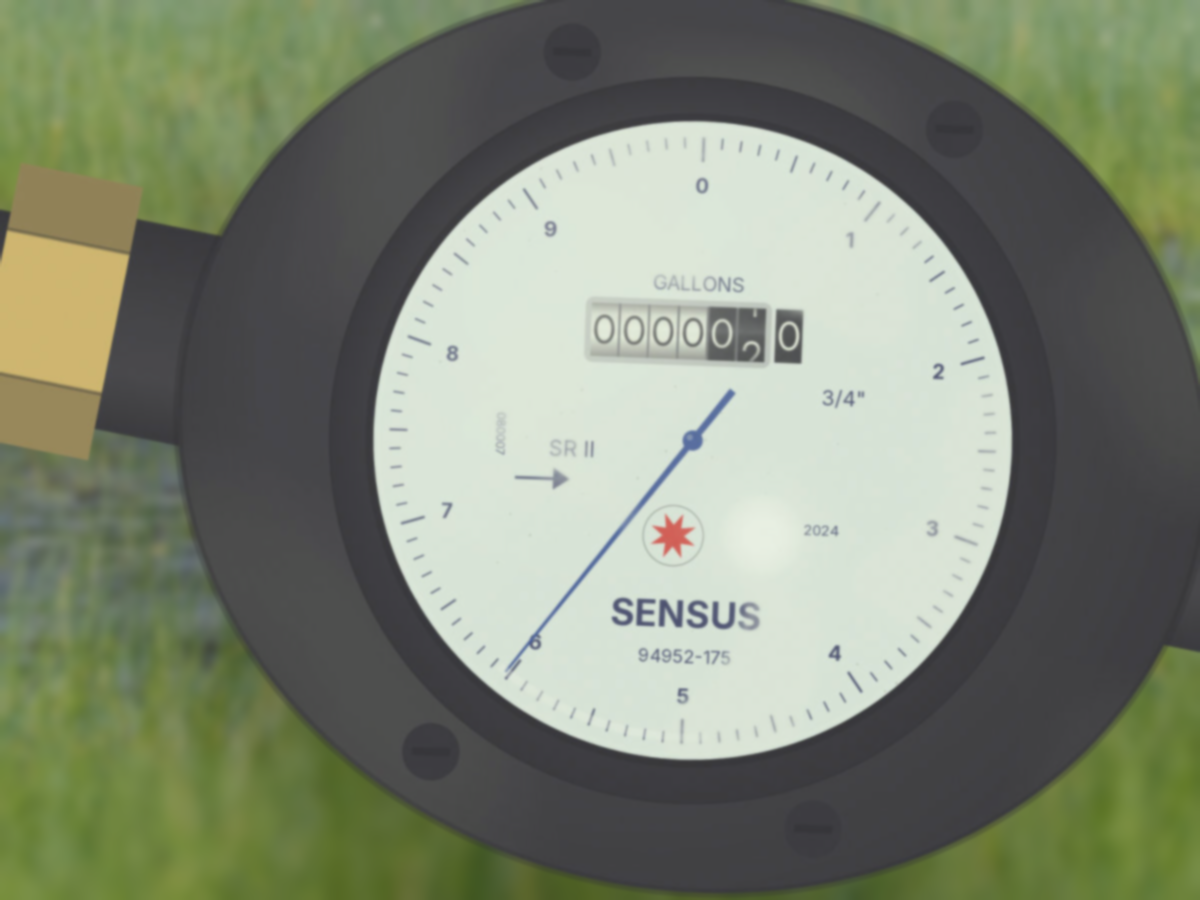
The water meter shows 16.0 gal
